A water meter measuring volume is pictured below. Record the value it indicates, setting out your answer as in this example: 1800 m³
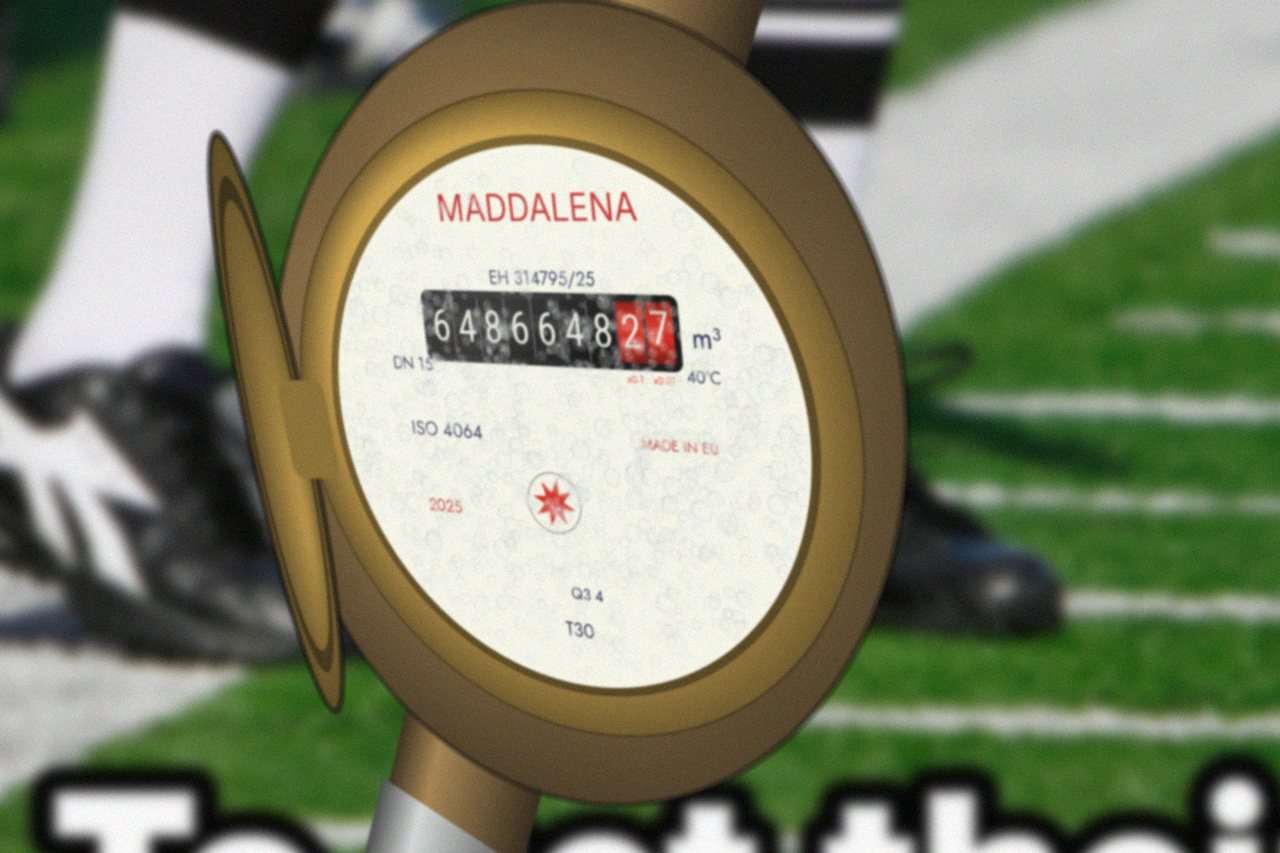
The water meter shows 6486648.27 m³
